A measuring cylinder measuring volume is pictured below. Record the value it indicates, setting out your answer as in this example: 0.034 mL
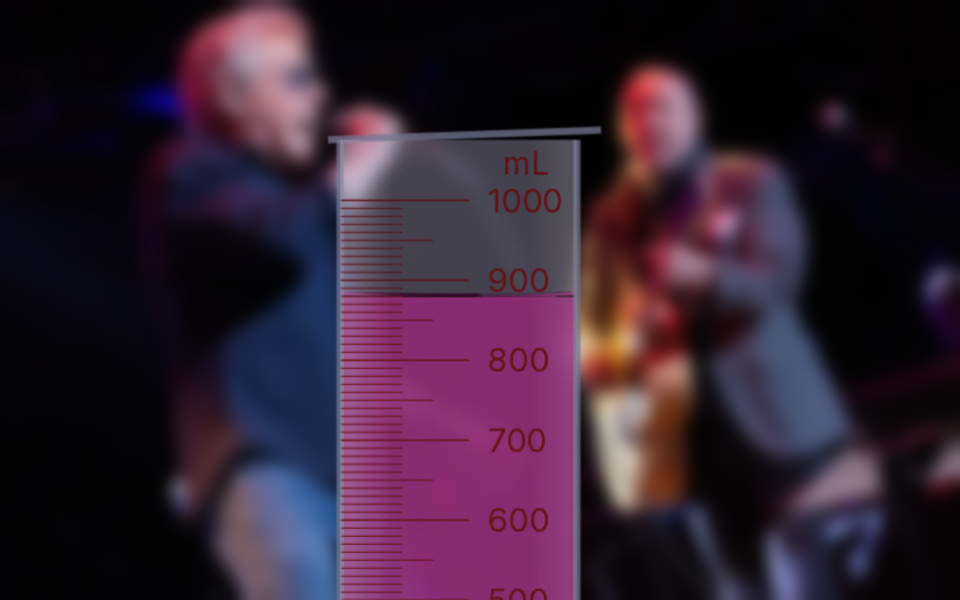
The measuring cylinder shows 880 mL
